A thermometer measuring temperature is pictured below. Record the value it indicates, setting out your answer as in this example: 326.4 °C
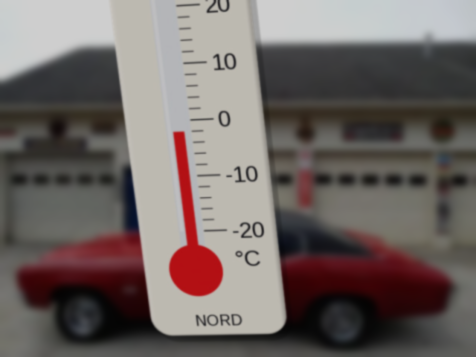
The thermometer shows -2 °C
